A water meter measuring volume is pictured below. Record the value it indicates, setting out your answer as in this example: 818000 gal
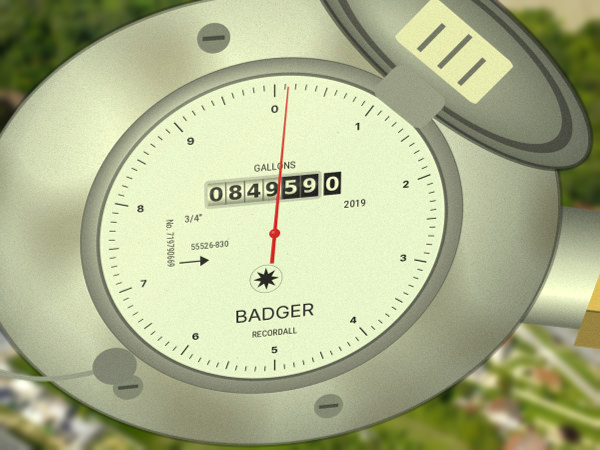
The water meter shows 849590.1 gal
